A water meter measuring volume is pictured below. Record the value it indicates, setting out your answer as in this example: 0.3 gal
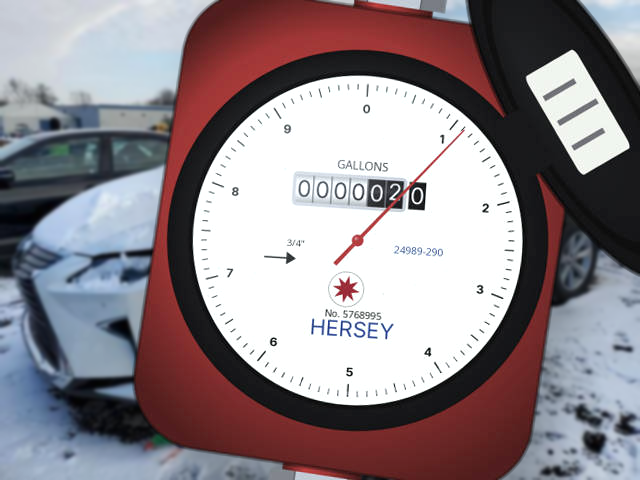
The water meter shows 21.1 gal
